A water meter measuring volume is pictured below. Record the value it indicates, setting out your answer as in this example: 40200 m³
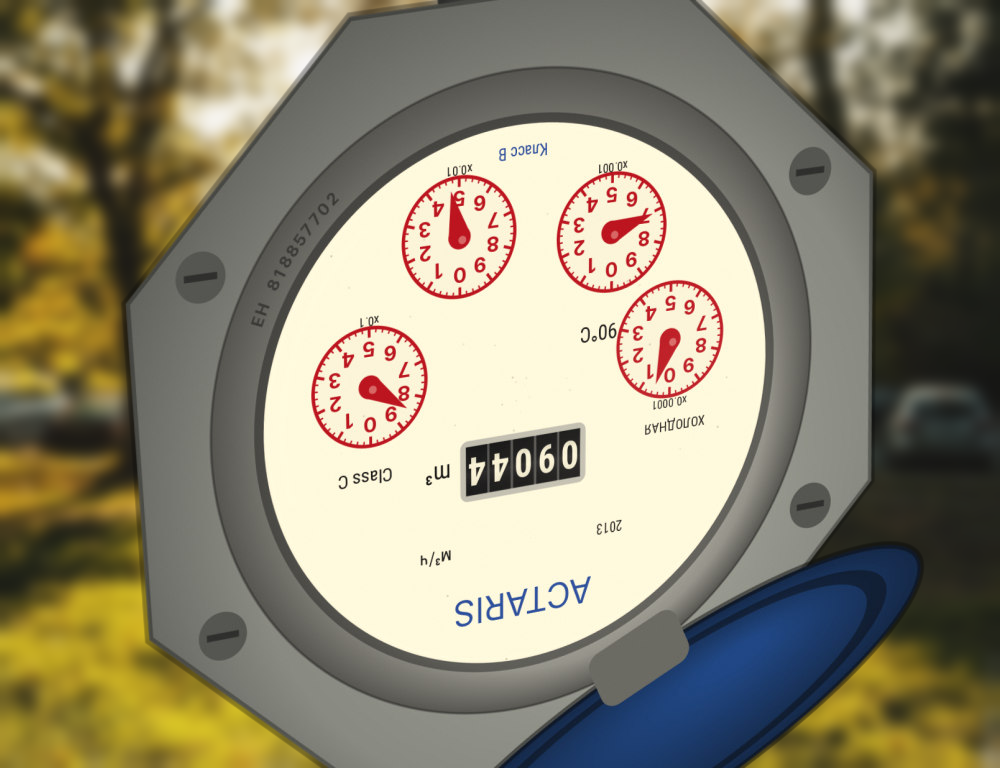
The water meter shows 9044.8470 m³
